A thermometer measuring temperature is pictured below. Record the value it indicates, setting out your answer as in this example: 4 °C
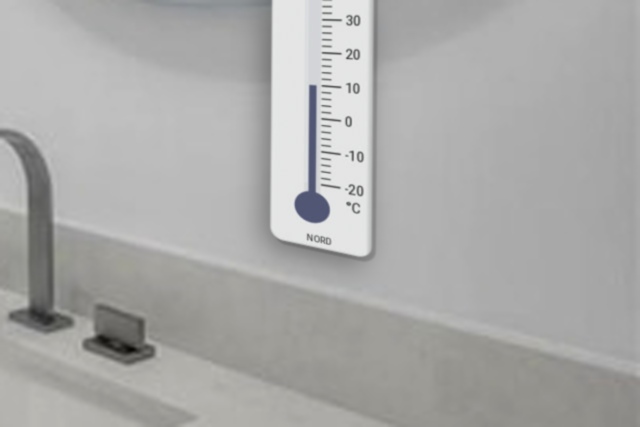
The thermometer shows 10 °C
